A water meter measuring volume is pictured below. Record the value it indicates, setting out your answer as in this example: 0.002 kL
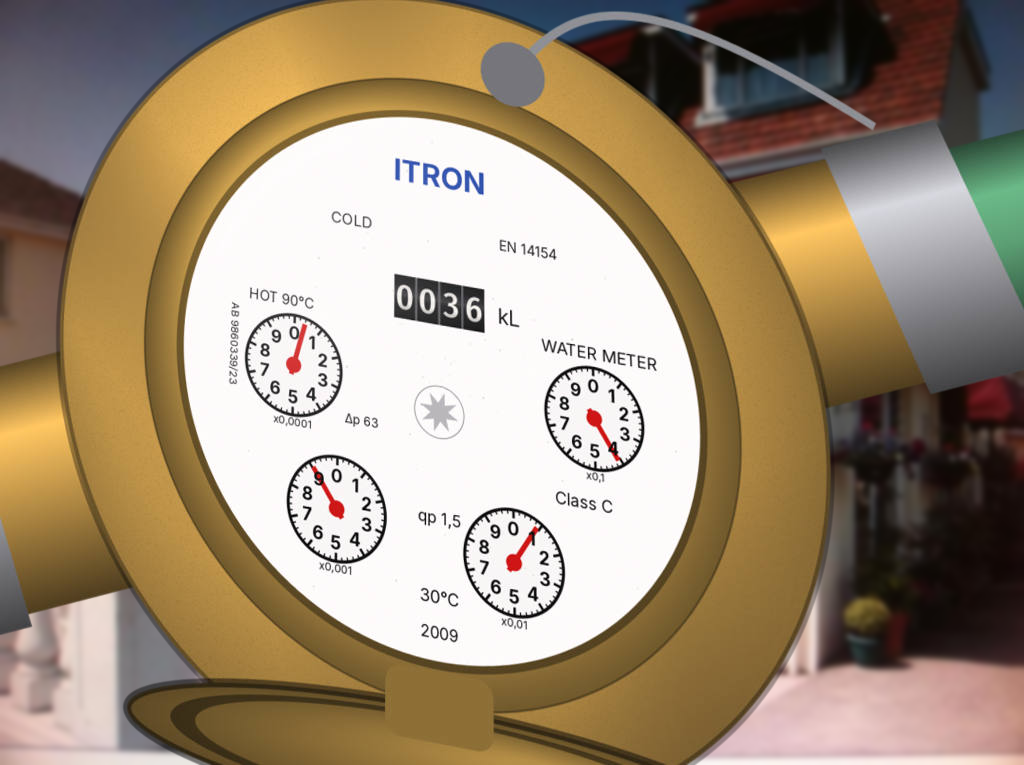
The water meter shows 36.4090 kL
